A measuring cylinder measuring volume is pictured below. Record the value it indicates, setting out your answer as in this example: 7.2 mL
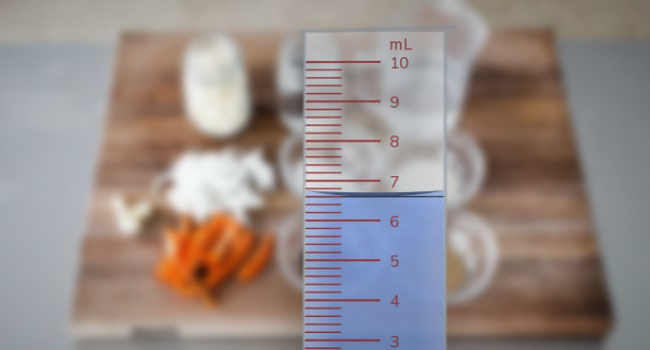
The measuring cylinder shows 6.6 mL
